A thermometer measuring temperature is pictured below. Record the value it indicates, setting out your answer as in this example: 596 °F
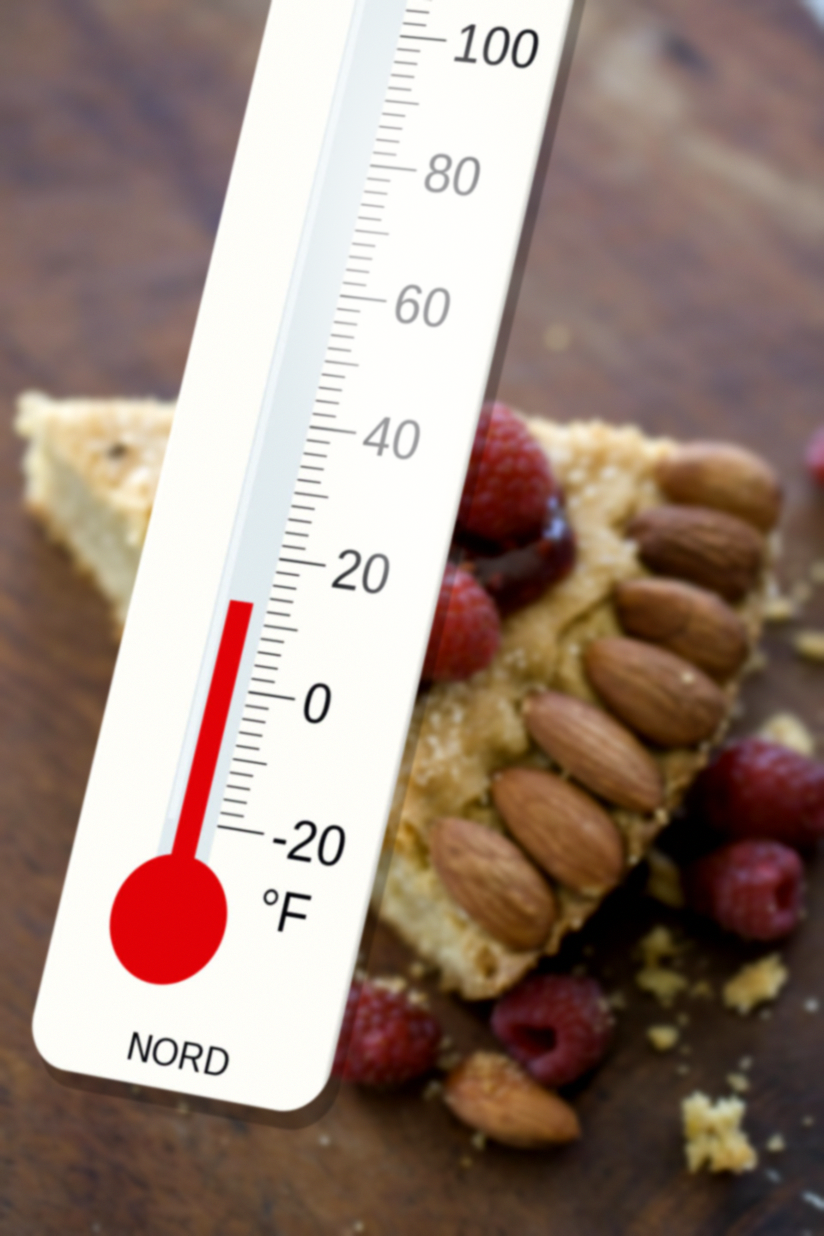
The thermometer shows 13 °F
